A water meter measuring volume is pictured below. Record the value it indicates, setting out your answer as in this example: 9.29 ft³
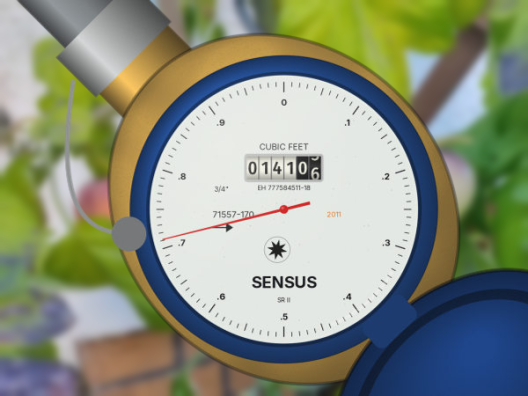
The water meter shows 14105.71 ft³
